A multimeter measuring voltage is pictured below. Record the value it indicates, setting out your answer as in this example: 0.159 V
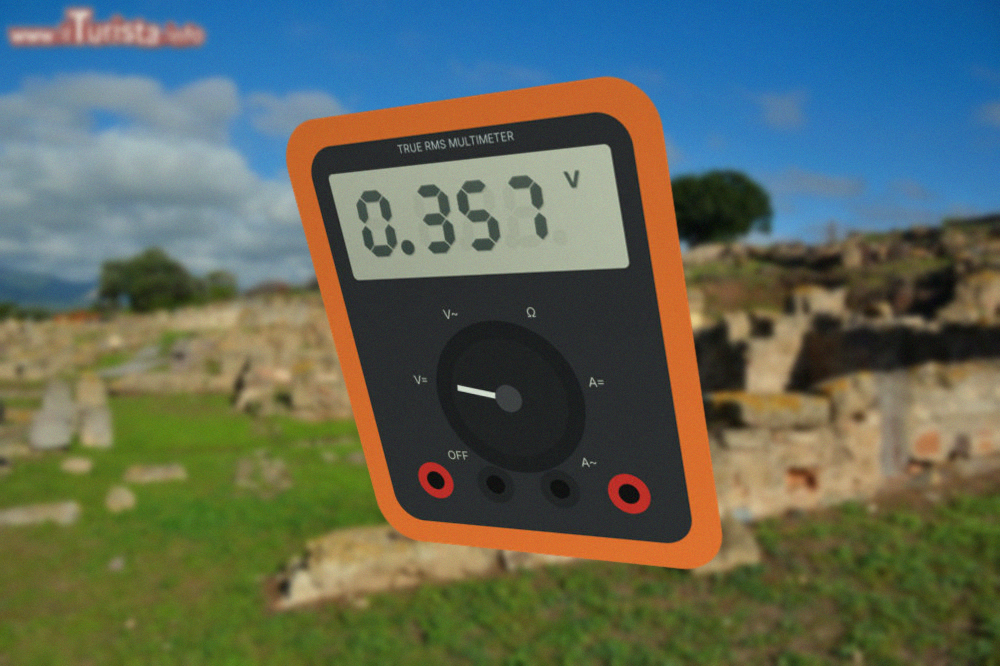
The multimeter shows 0.357 V
